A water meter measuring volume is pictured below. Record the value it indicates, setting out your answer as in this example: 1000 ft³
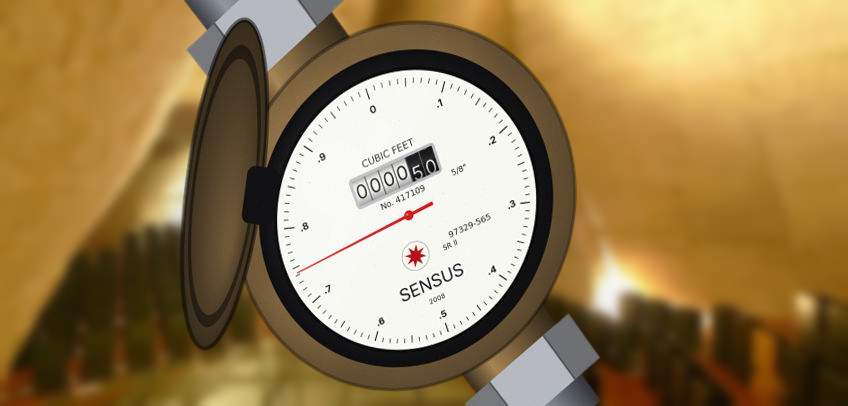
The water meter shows 49.74 ft³
